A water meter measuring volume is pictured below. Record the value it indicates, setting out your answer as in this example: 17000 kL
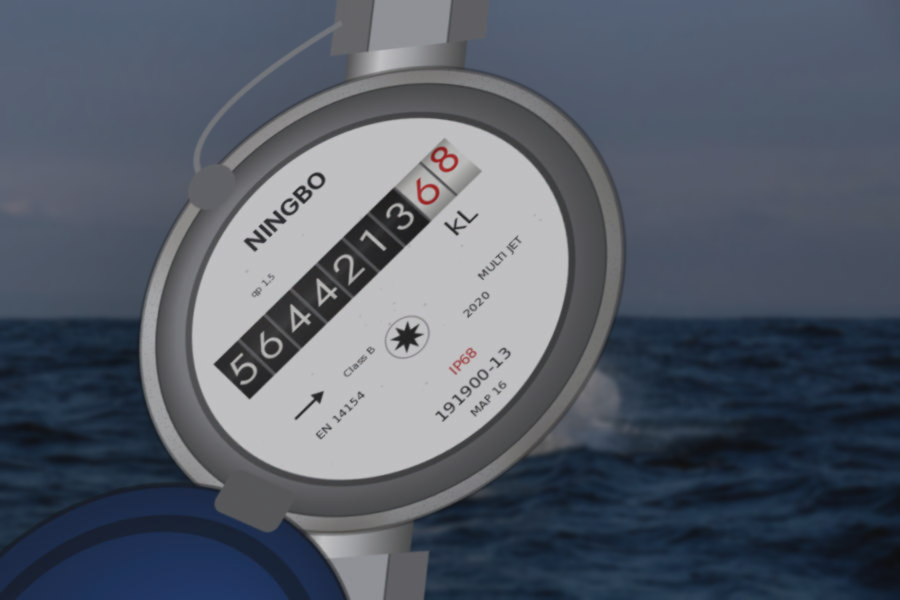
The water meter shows 5644213.68 kL
